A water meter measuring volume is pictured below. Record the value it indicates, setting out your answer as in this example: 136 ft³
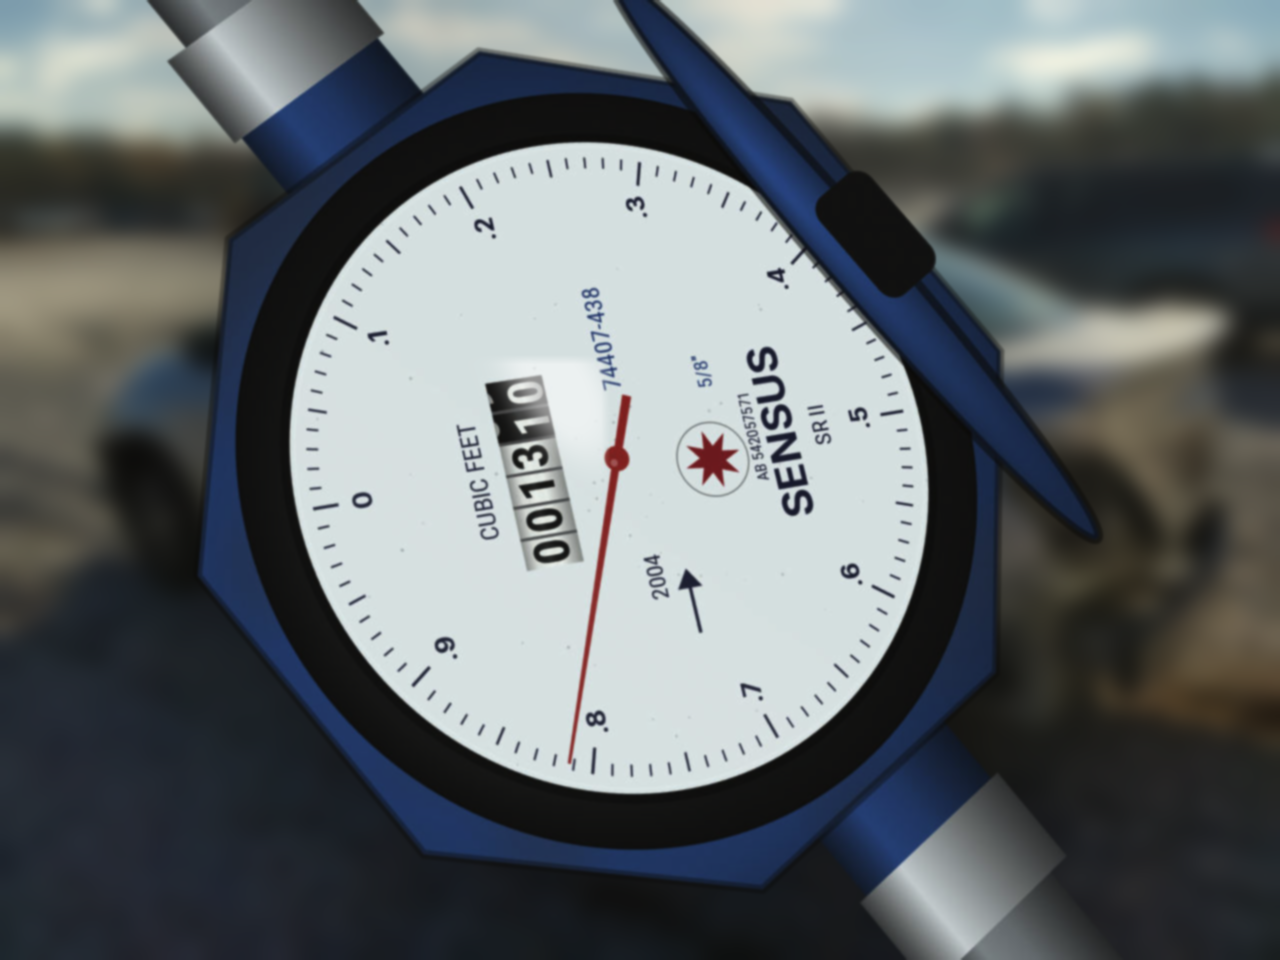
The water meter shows 1309.81 ft³
